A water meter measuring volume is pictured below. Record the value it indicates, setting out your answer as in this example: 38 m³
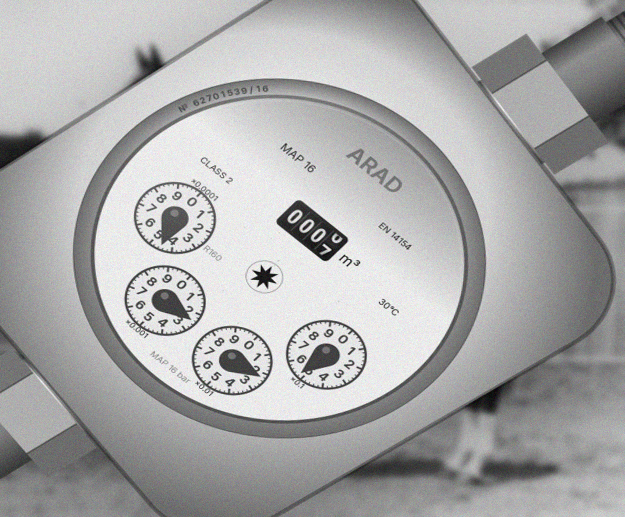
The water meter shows 6.5224 m³
